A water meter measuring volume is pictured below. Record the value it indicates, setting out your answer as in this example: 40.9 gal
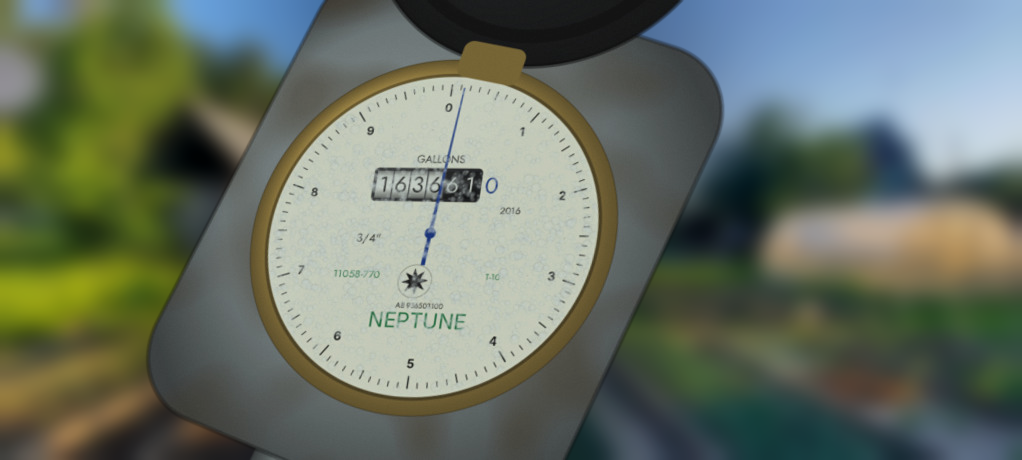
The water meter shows 1636610.1 gal
